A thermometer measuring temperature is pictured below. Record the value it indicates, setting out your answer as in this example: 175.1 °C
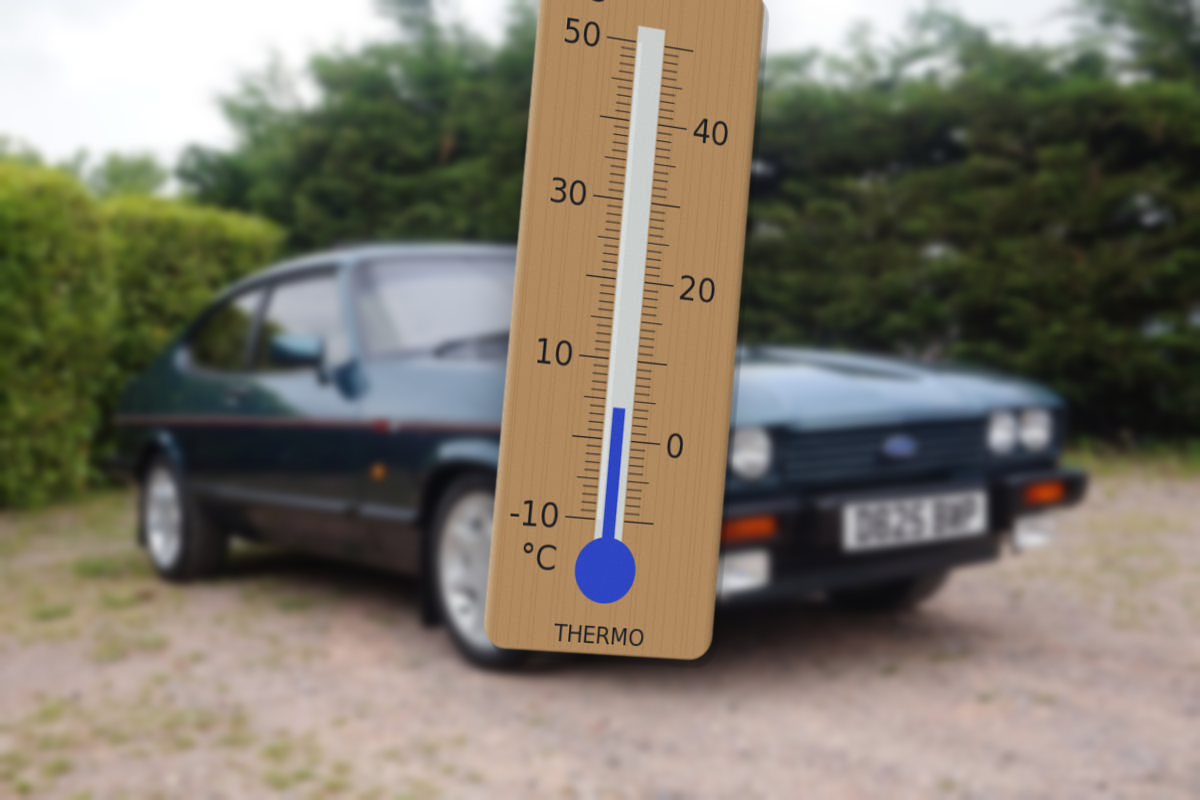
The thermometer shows 4 °C
